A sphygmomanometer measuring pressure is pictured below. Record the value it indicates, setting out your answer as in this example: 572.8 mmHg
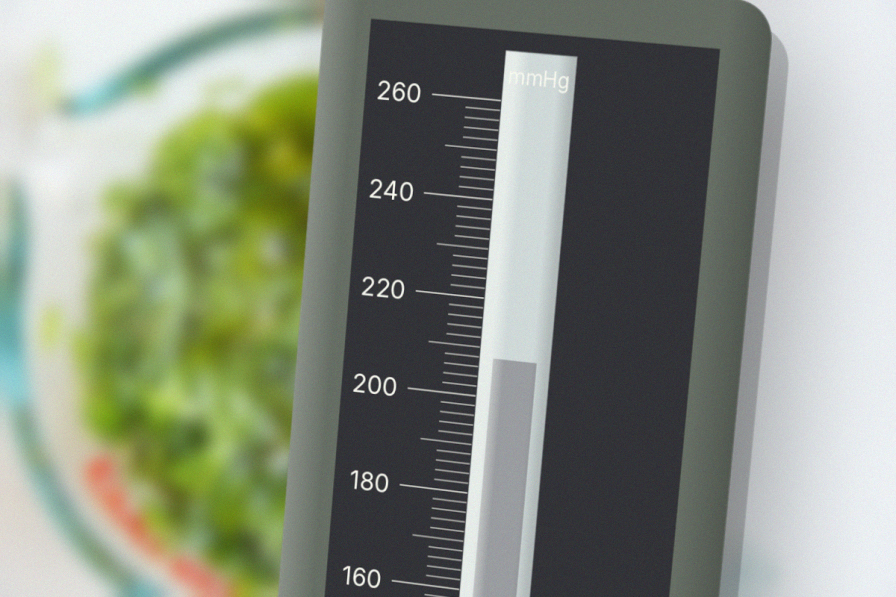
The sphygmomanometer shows 208 mmHg
